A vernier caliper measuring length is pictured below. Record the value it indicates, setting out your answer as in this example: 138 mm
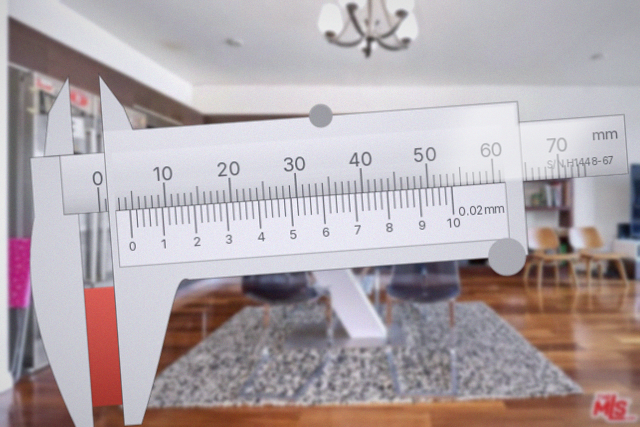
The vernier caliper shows 4.6 mm
